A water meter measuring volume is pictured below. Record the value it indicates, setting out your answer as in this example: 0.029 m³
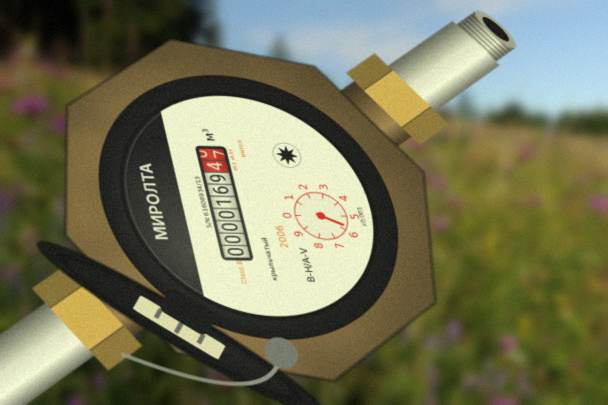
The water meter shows 169.465 m³
